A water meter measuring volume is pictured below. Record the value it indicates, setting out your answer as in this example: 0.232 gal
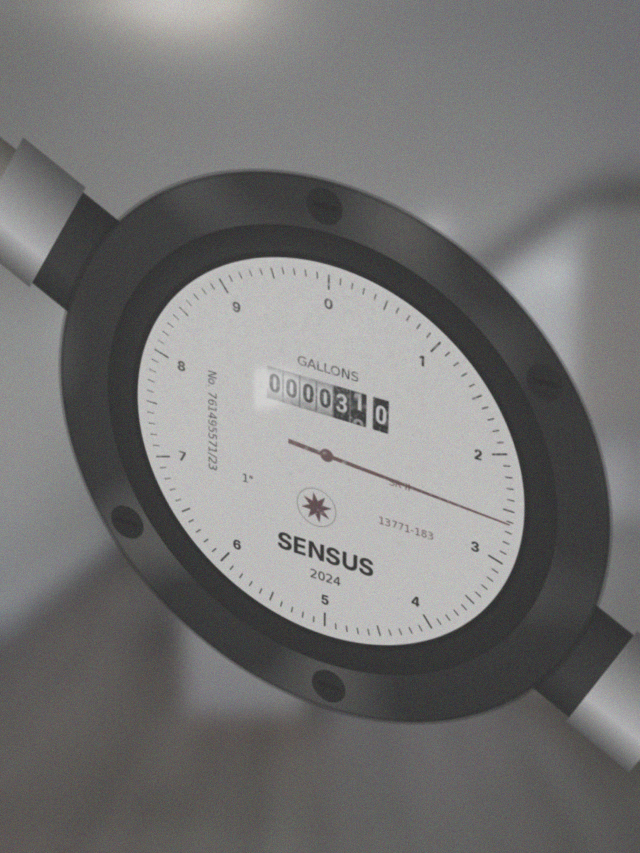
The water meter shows 312.6 gal
